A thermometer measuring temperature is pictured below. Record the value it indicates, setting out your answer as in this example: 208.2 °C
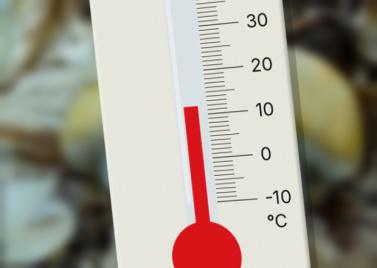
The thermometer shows 12 °C
